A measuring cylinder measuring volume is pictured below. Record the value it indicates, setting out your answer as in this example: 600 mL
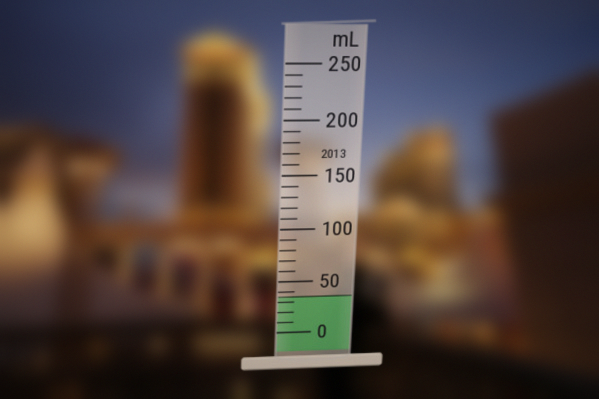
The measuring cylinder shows 35 mL
